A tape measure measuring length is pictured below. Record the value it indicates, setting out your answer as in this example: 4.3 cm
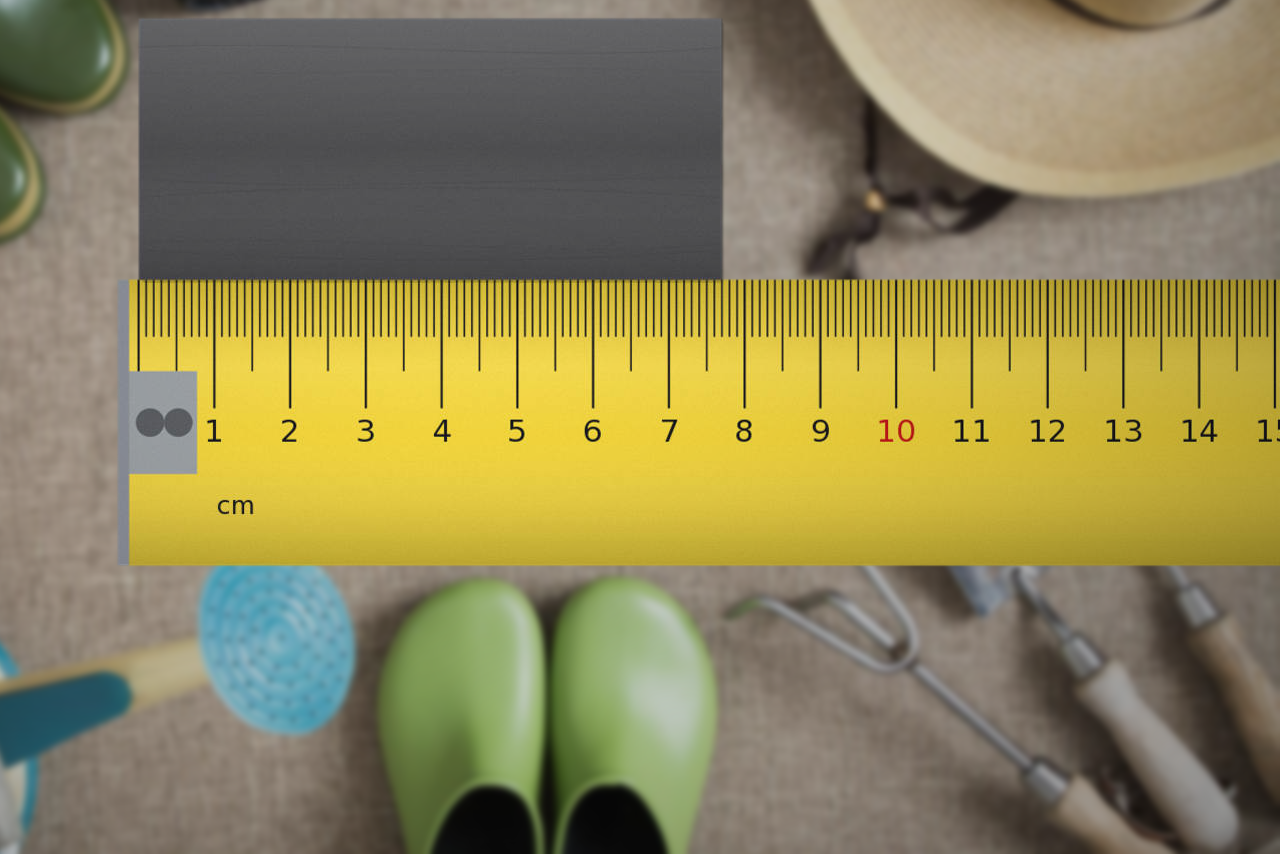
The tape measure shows 7.7 cm
